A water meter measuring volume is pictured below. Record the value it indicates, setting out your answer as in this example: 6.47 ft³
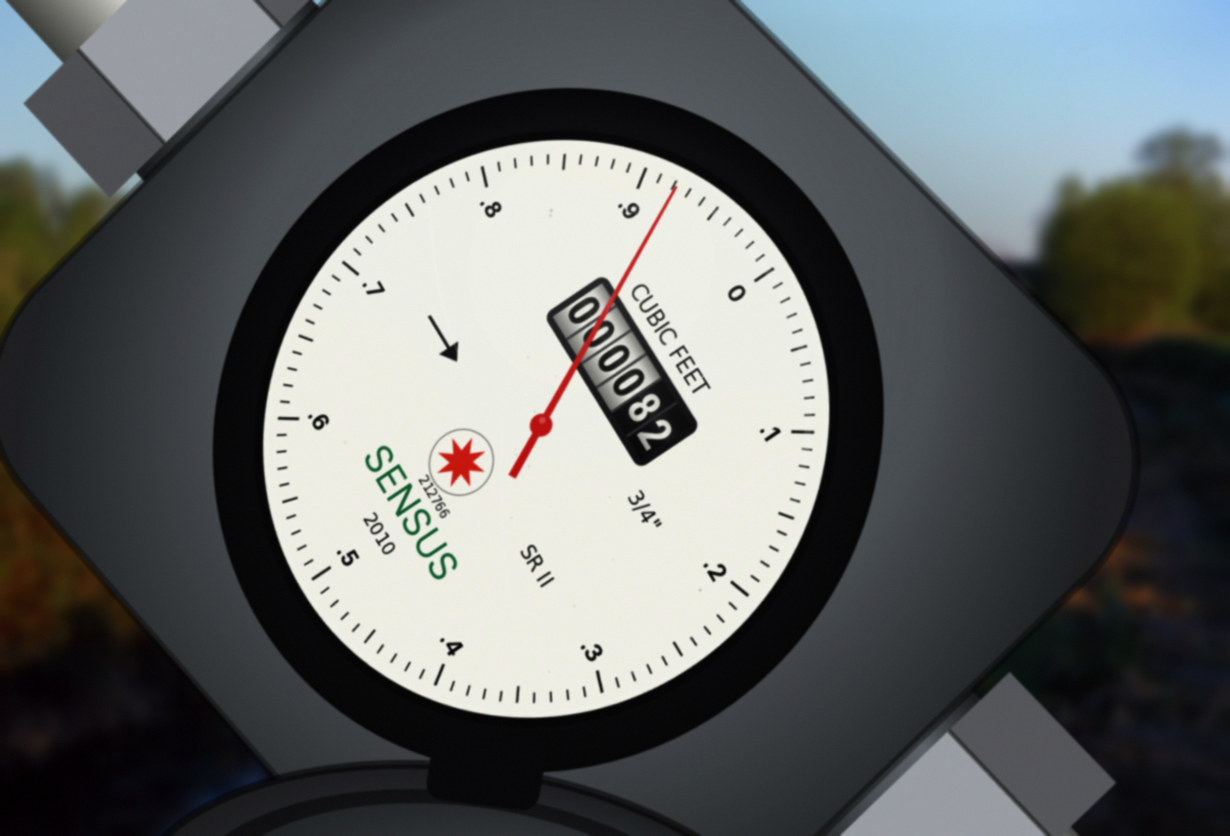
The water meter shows 81.92 ft³
